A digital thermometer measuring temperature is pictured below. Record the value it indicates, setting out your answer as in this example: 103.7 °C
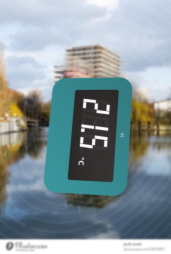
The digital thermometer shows 21.5 °C
